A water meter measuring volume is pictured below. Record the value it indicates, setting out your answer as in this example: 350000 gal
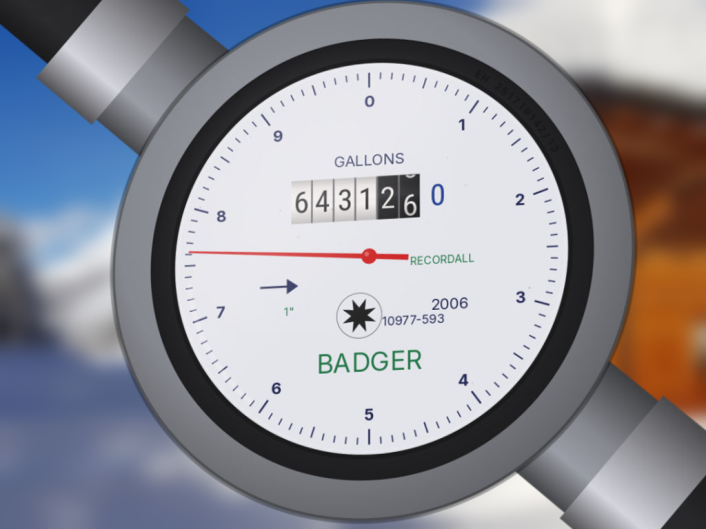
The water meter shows 6431257.6 gal
